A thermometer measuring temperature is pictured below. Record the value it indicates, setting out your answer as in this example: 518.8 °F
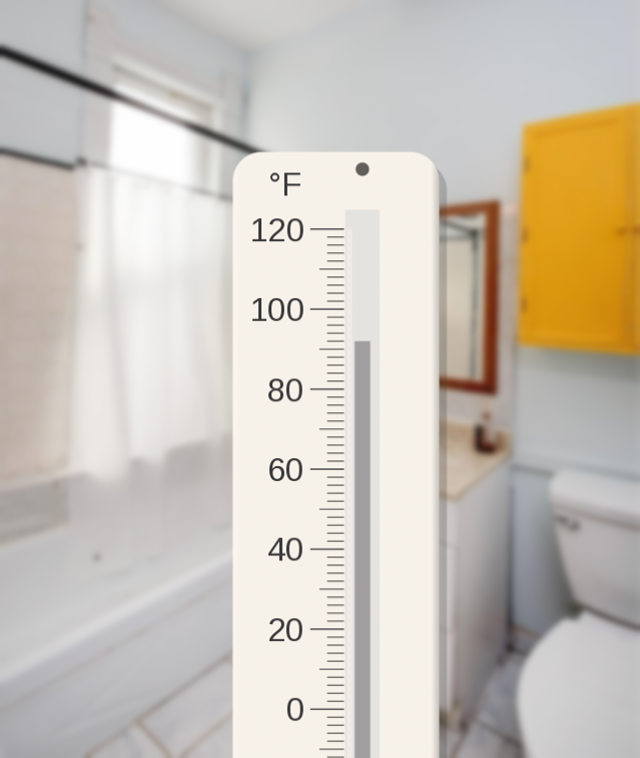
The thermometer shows 92 °F
